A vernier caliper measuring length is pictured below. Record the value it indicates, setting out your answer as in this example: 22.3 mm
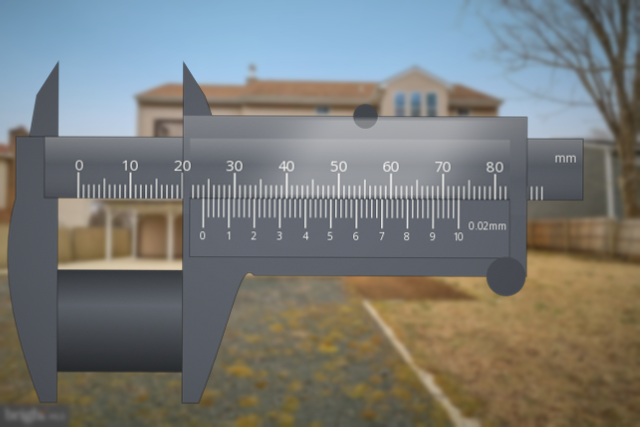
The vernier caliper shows 24.0 mm
